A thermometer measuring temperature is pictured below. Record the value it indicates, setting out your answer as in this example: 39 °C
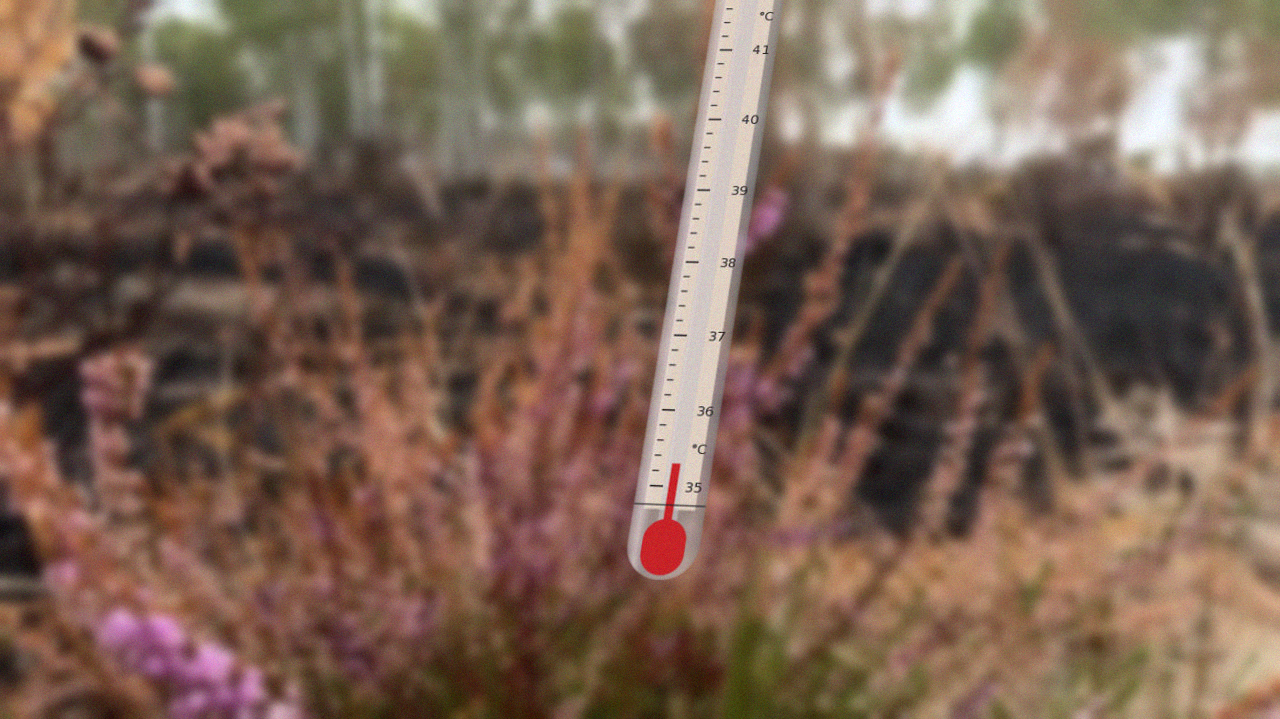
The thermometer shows 35.3 °C
